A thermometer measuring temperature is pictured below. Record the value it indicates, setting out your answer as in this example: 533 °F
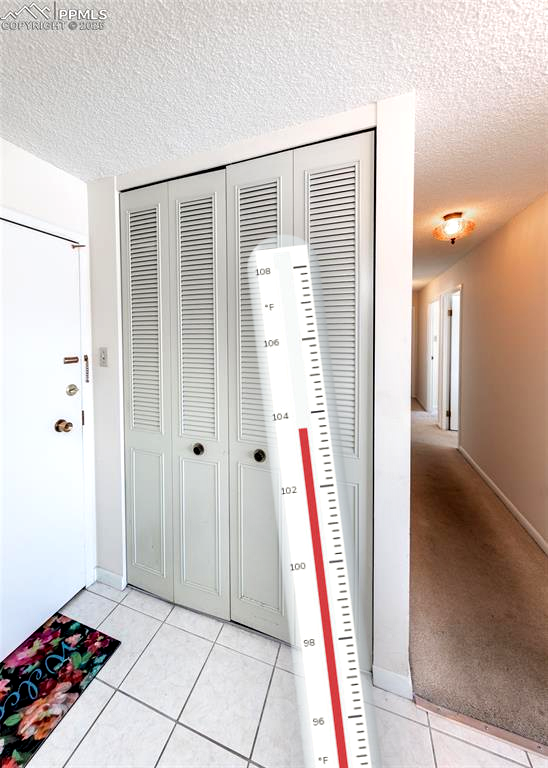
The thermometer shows 103.6 °F
